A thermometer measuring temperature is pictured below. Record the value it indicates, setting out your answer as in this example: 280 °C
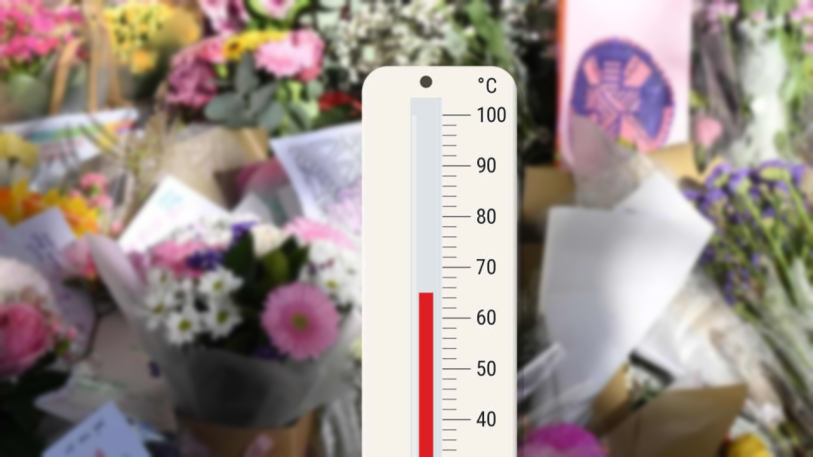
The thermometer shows 65 °C
